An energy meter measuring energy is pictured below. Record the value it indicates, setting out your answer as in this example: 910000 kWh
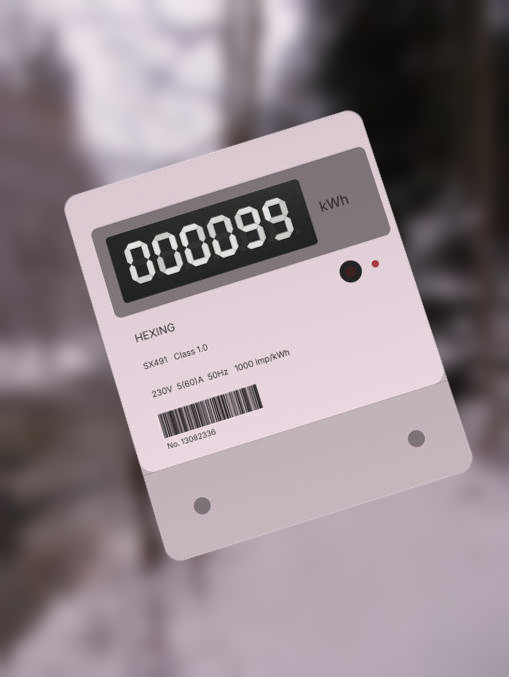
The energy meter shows 99 kWh
